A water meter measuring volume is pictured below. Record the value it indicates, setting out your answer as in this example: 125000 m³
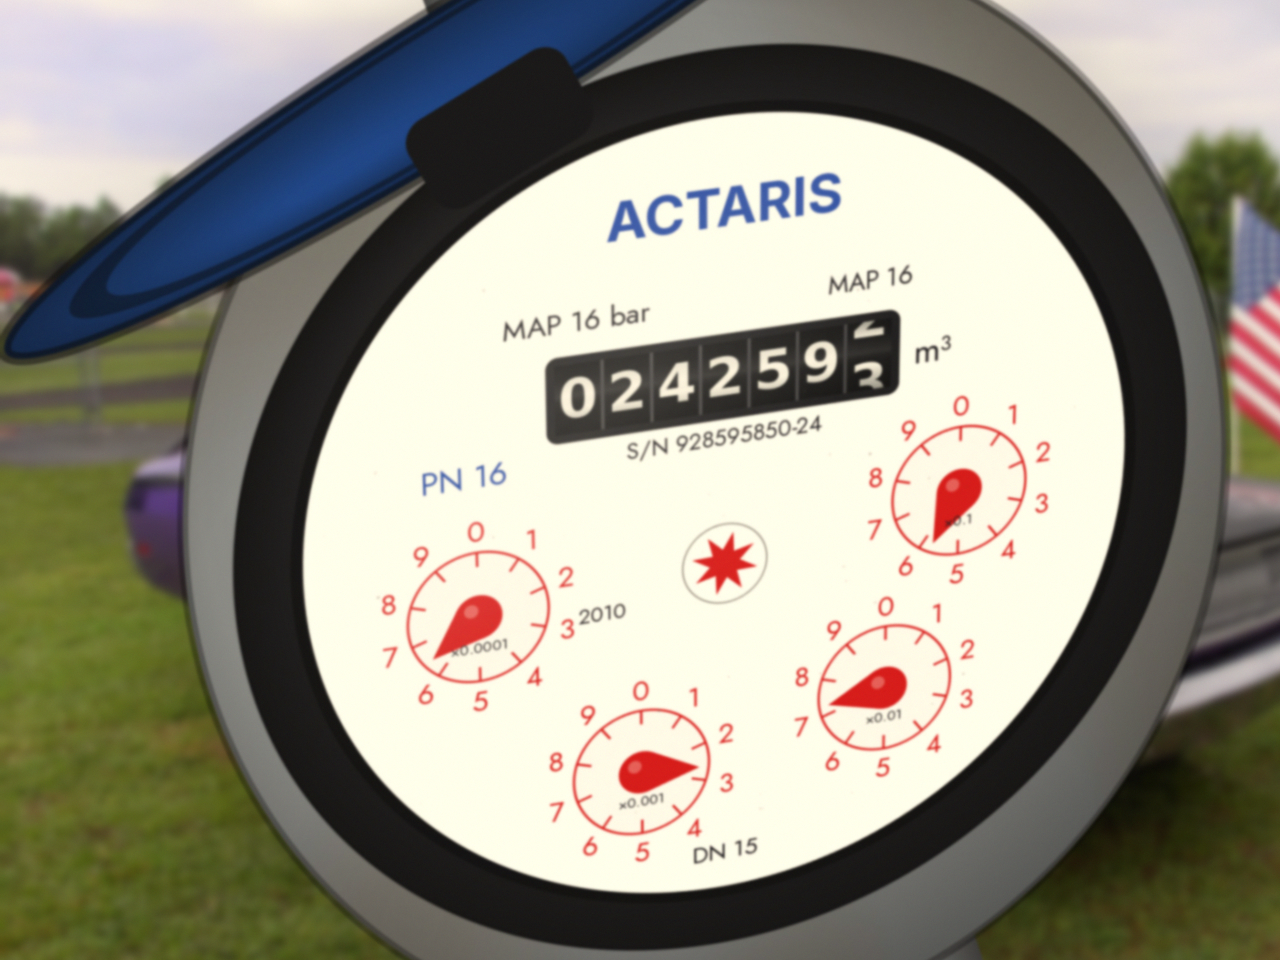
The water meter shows 242592.5726 m³
